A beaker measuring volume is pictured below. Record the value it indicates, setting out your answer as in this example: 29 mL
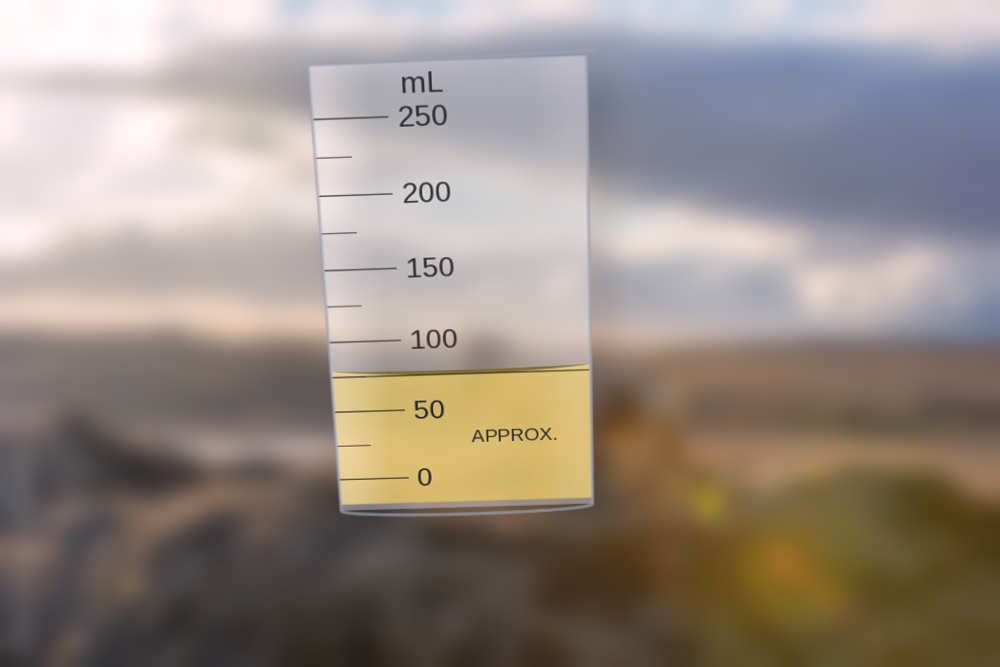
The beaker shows 75 mL
